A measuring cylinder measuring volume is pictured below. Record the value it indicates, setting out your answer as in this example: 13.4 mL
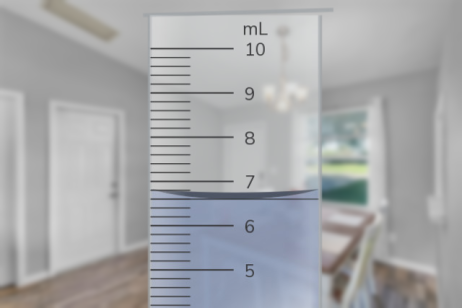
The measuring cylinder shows 6.6 mL
